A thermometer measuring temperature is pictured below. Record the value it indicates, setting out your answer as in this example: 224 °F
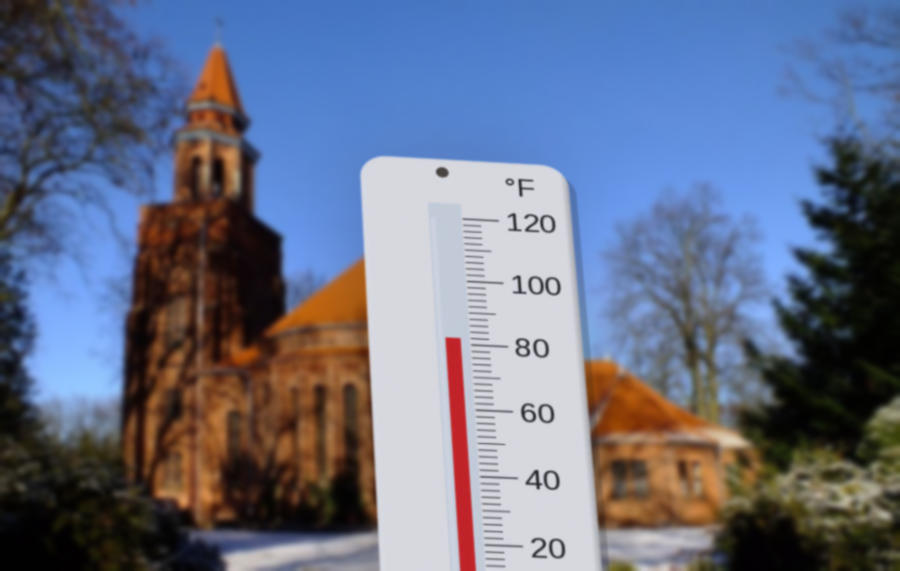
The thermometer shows 82 °F
